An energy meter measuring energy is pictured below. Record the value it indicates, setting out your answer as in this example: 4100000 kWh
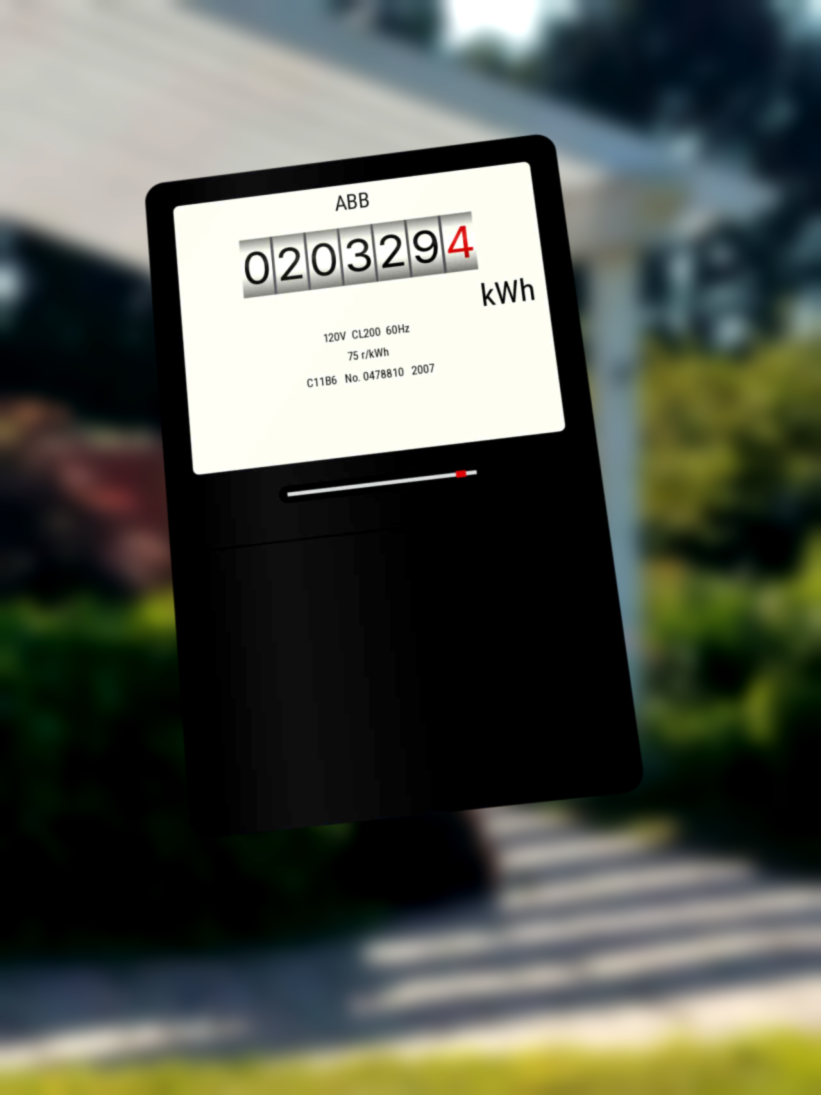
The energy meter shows 20329.4 kWh
